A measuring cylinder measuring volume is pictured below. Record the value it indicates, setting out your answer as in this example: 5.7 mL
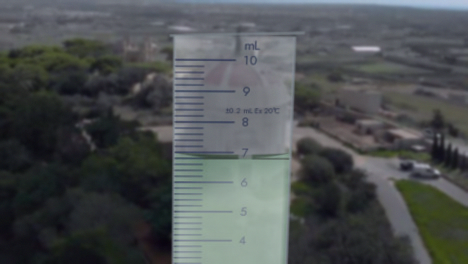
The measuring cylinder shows 6.8 mL
